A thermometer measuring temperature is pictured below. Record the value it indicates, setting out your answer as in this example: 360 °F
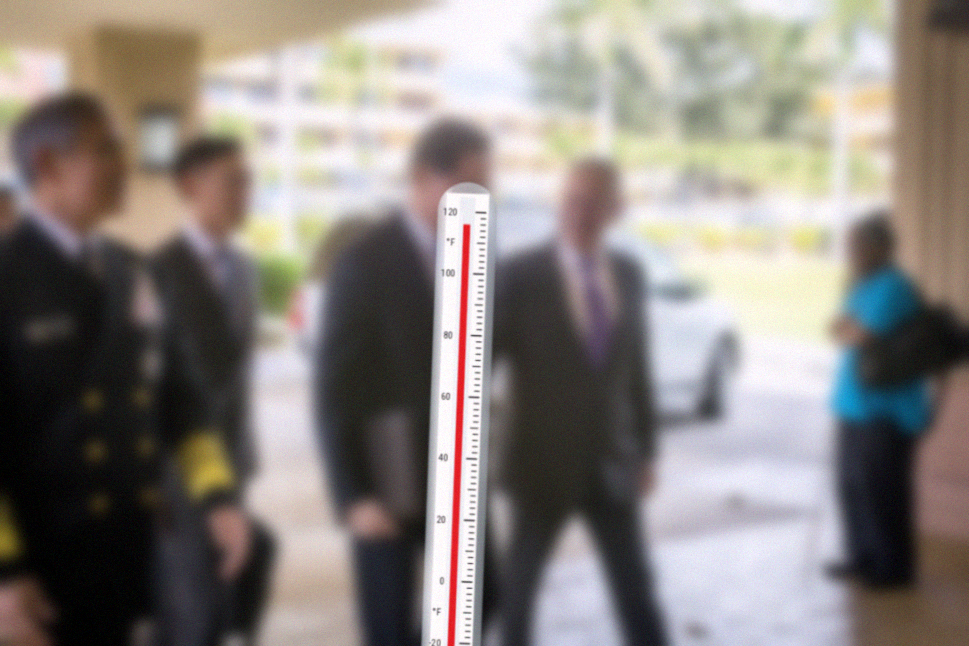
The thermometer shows 116 °F
